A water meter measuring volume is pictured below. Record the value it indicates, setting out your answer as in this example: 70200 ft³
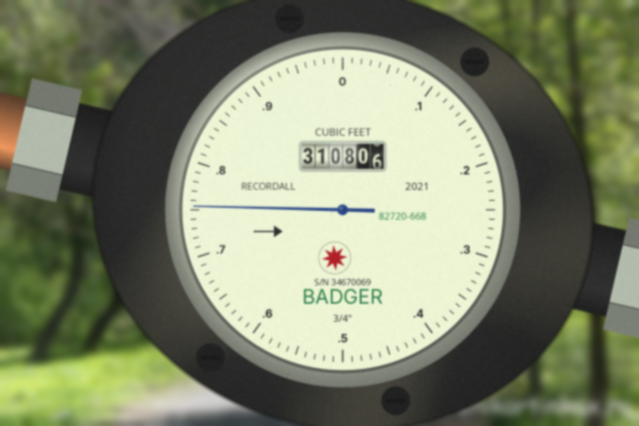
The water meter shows 310805.75 ft³
